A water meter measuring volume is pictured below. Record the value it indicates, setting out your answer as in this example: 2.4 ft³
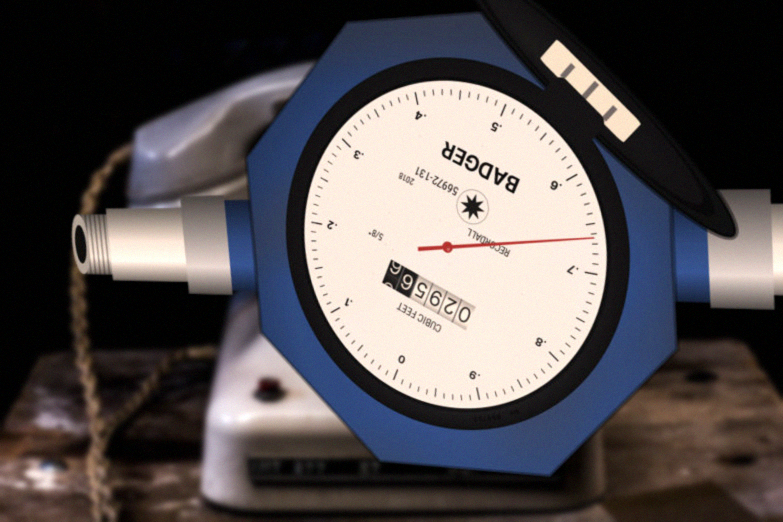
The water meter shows 29565.66 ft³
